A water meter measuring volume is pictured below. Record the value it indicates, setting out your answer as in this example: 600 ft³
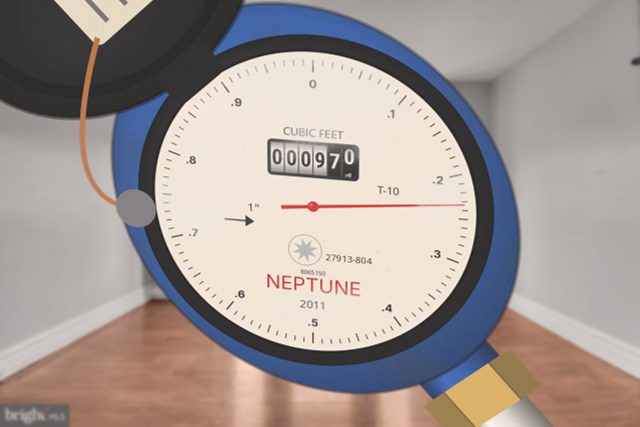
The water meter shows 970.23 ft³
